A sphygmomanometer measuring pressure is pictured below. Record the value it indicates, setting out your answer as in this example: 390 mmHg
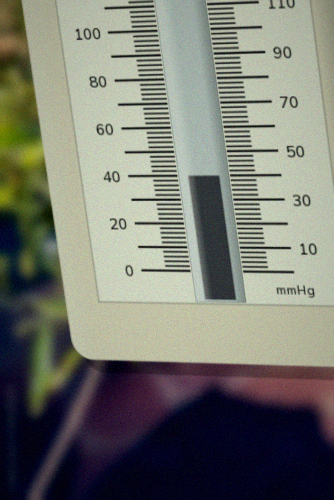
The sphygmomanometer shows 40 mmHg
